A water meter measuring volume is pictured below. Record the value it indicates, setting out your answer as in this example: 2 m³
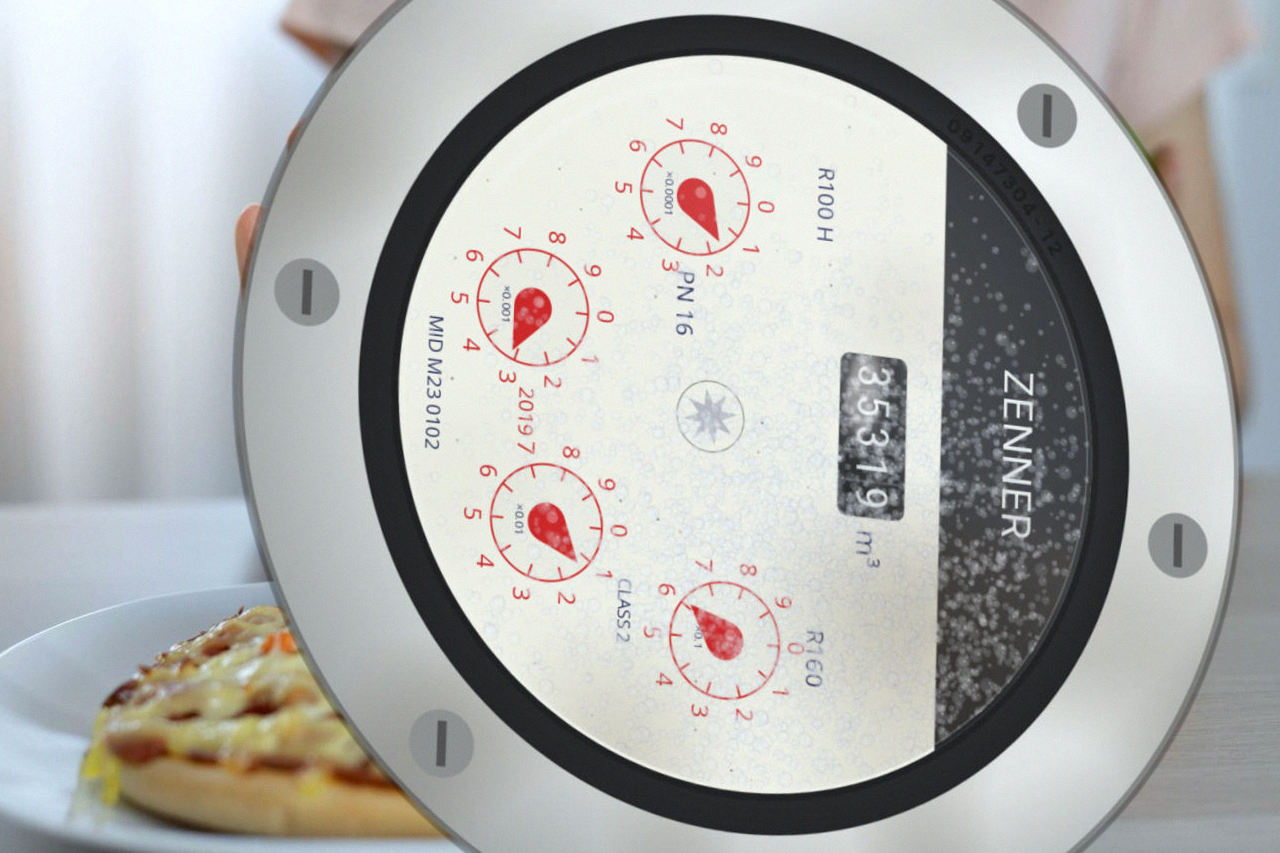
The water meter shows 35319.6131 m³
